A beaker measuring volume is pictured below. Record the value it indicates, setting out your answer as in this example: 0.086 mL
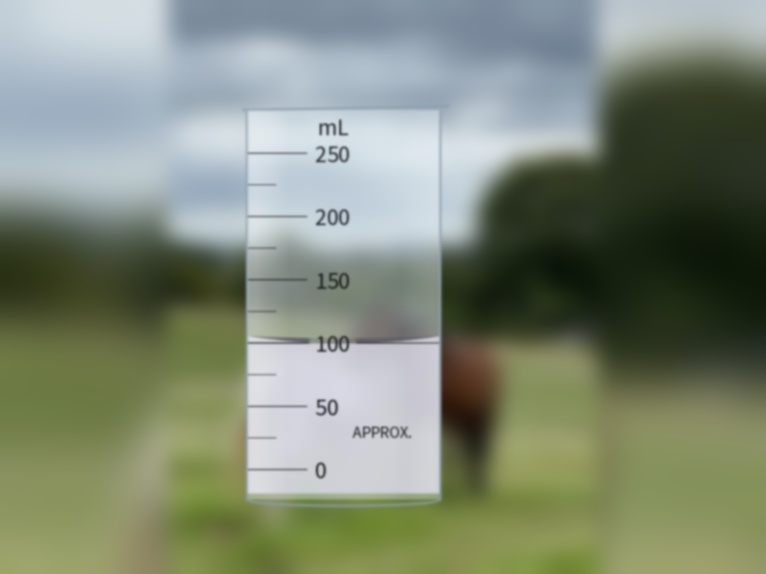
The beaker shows 100 mL
